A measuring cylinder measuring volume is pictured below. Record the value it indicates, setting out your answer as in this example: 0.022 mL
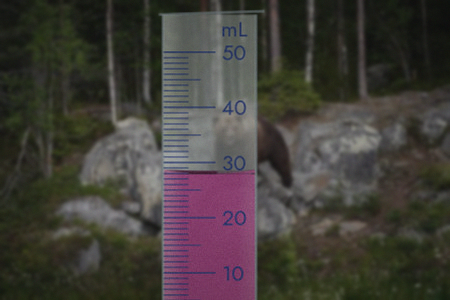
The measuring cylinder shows 28 mL
